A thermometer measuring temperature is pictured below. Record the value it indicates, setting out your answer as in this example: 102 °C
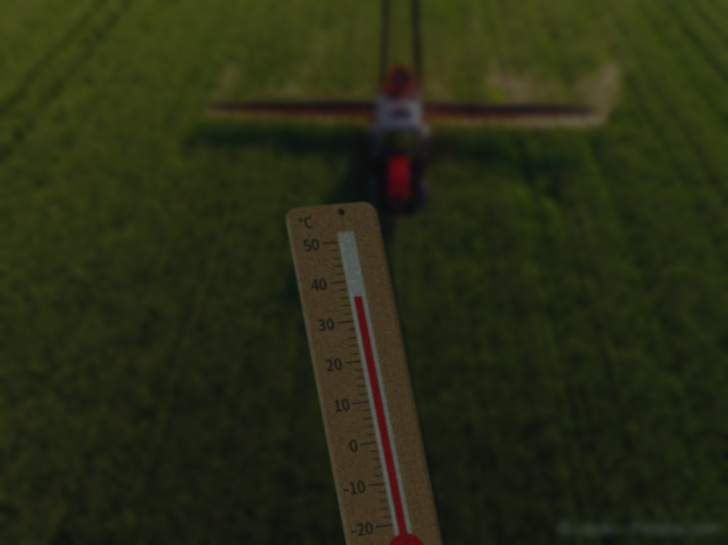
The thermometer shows 36 °C
